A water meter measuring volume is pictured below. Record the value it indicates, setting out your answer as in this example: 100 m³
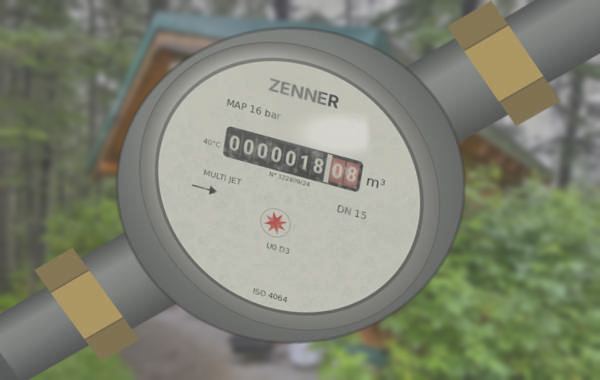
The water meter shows 18.08 m³
